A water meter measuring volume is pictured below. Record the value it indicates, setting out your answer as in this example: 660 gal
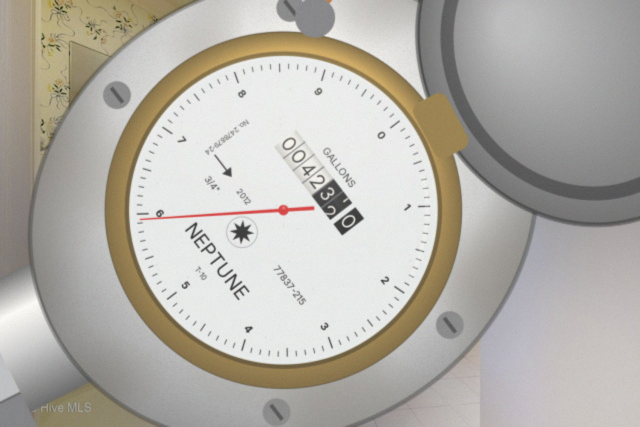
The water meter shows 42315.9 gal
